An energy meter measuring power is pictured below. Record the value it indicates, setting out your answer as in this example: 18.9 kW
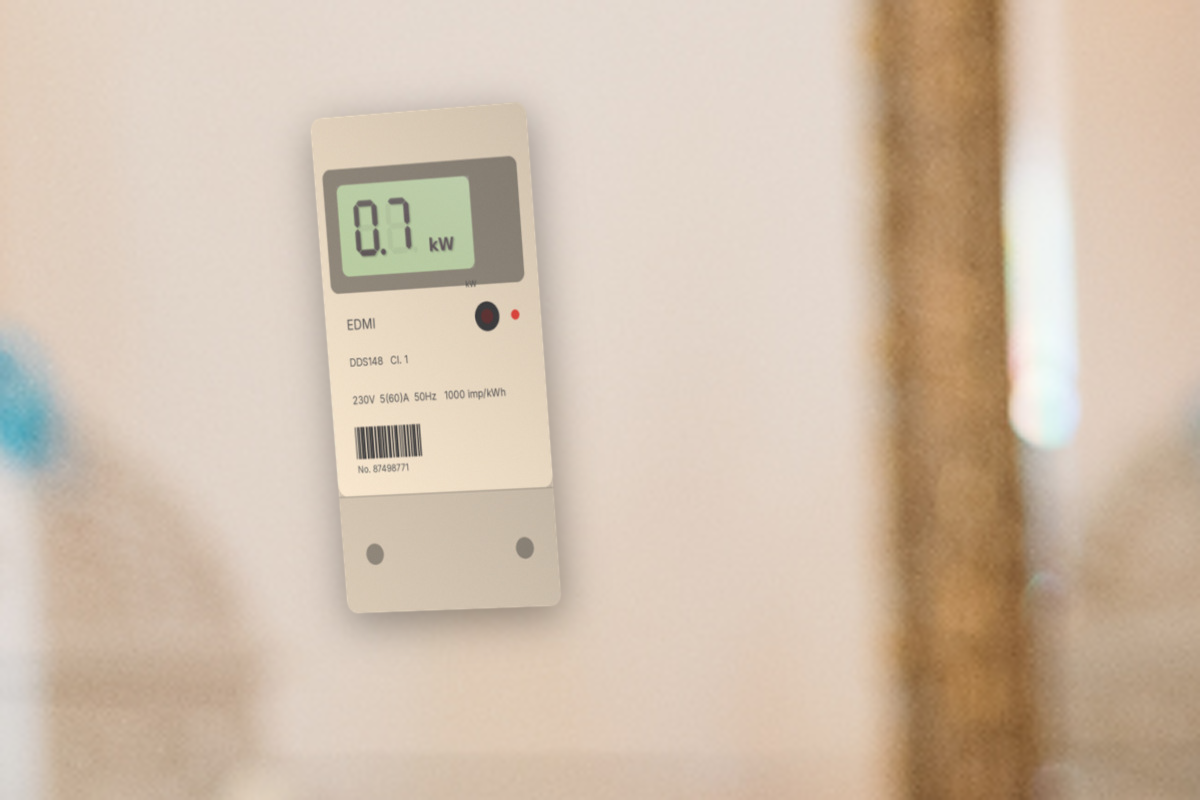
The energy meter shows 0.7 kW
